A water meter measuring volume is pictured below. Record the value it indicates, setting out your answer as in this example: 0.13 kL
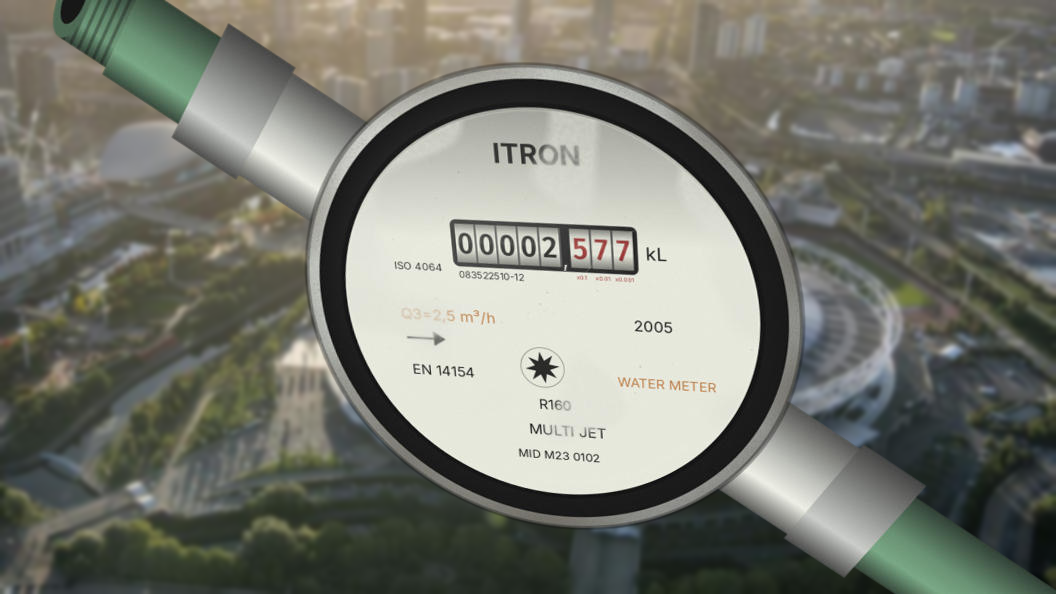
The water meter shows 2.577 kL
